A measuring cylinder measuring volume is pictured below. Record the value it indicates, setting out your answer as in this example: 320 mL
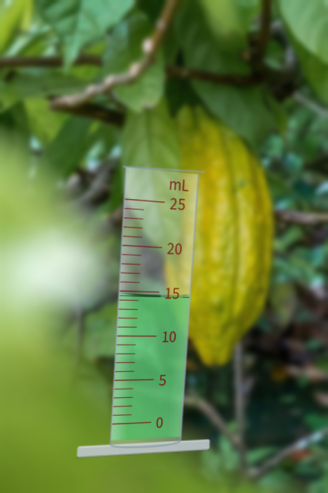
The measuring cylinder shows 14.5 mL
